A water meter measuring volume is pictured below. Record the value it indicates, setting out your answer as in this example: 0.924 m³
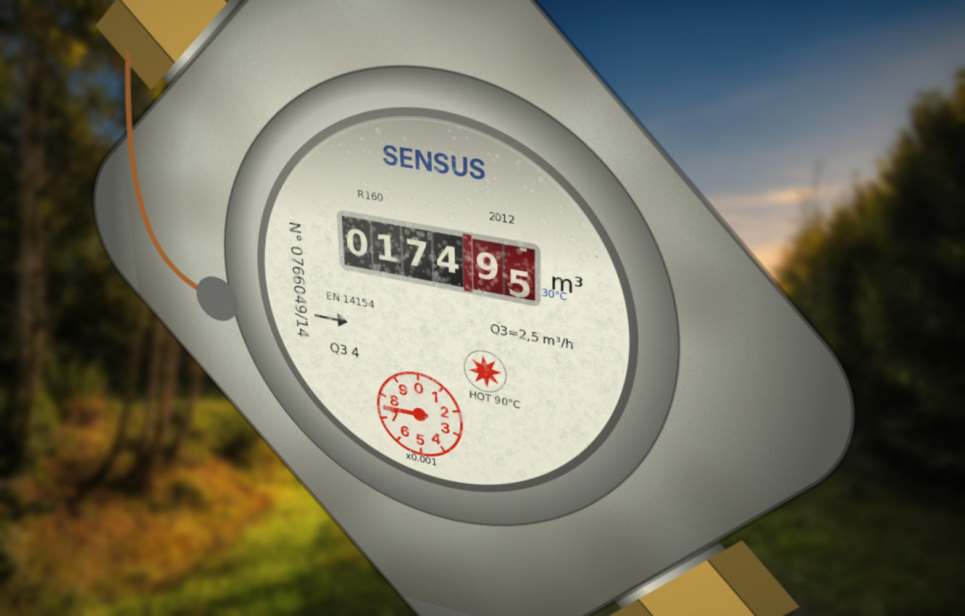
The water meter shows 174.947 m³
